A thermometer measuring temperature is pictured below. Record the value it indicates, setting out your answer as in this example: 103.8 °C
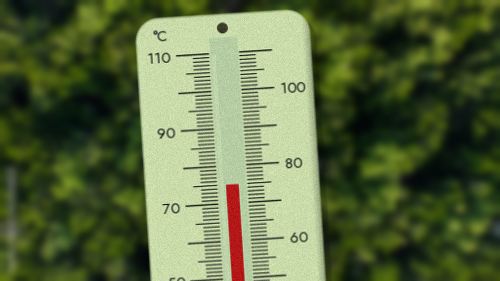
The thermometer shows 75 °C
